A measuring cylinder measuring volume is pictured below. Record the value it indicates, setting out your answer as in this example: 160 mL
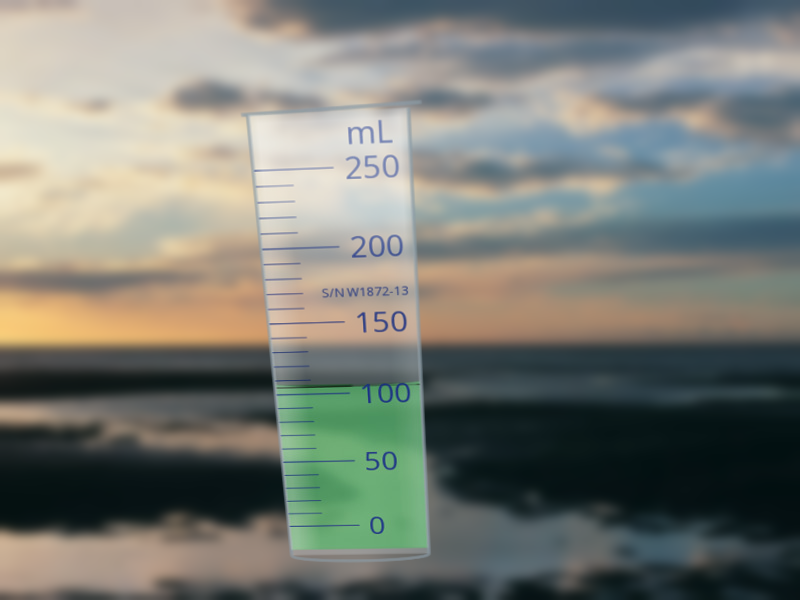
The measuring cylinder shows 105 mL
